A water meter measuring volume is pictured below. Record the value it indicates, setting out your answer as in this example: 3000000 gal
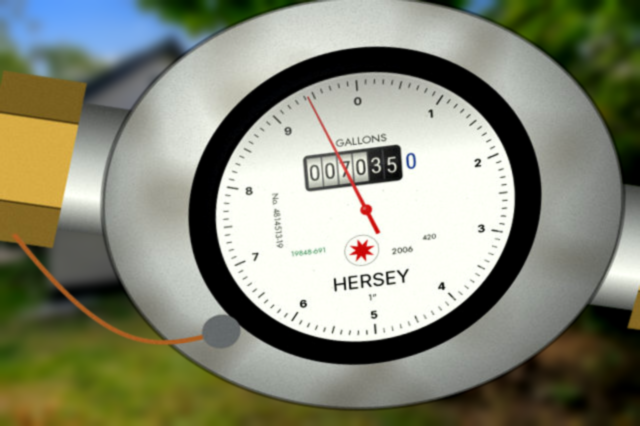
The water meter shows 70349.4 gal
